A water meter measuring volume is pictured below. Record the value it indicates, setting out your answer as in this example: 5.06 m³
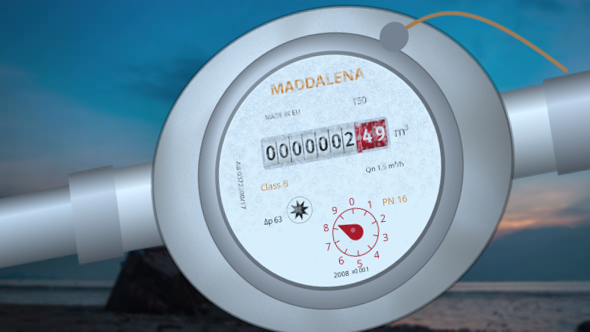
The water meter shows 2.498 m³
